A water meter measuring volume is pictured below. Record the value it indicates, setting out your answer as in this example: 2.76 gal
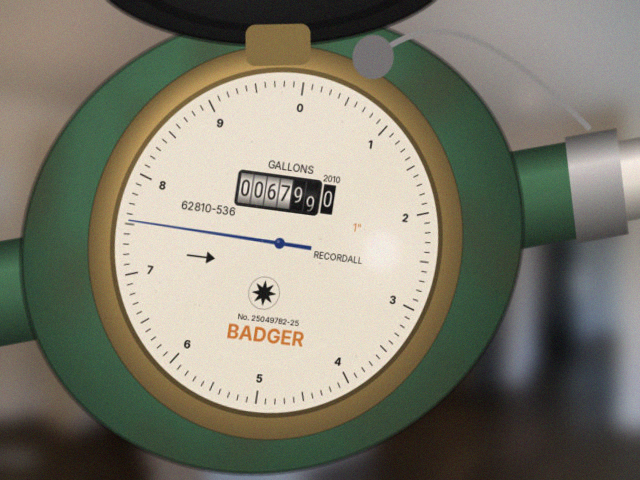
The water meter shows 67987.5 gal
